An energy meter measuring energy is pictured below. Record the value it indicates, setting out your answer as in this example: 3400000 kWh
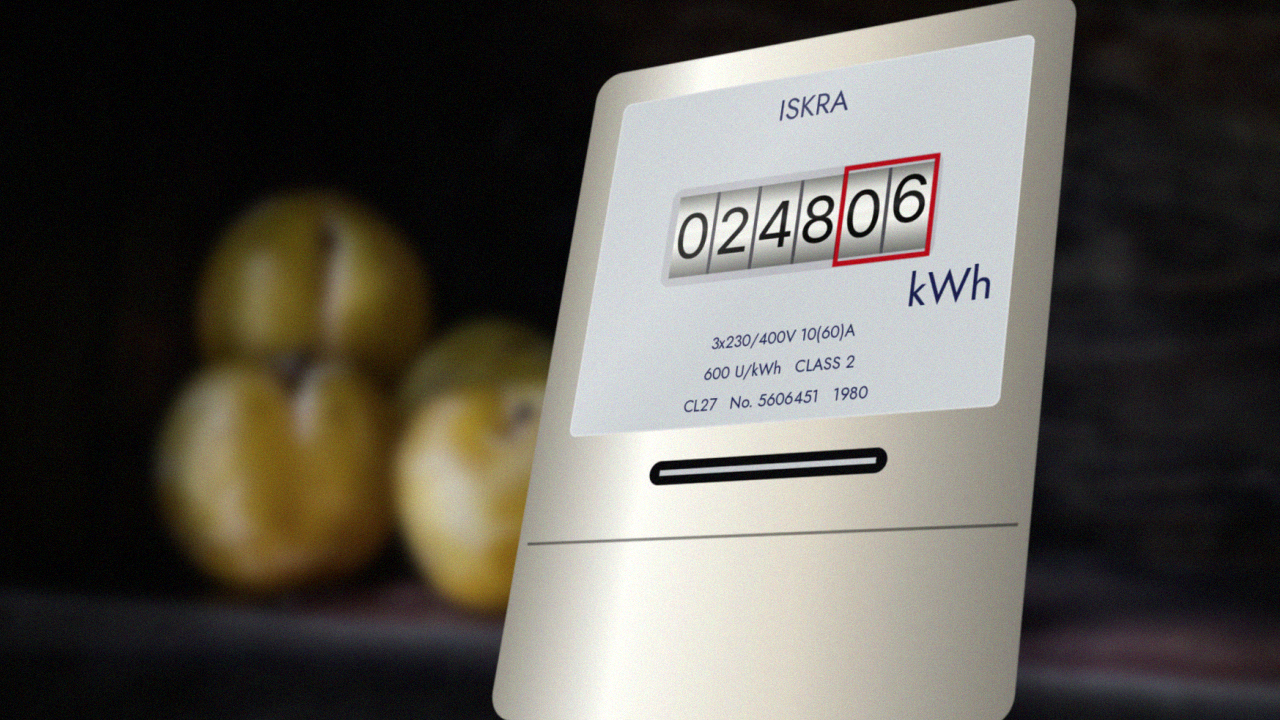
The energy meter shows 248.06 kWh
